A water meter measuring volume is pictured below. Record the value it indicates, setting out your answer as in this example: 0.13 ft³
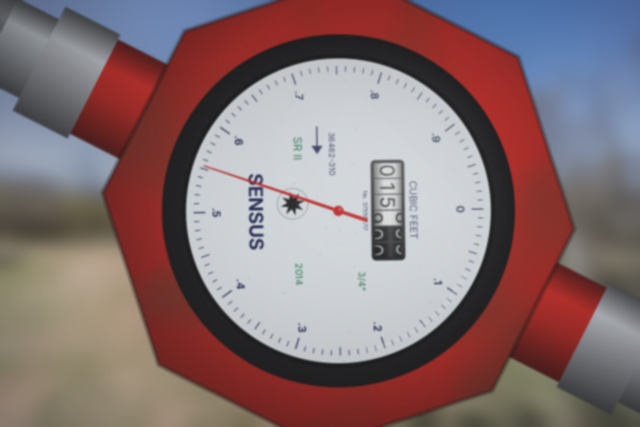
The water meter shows 15899.55 ft³
